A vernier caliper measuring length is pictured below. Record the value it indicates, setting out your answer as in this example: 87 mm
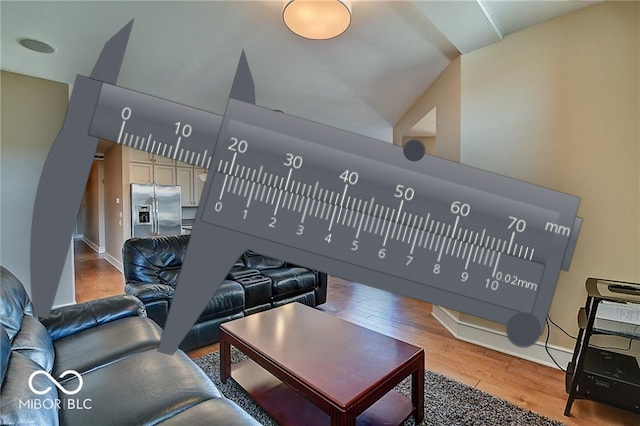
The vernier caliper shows 19.6 mm
